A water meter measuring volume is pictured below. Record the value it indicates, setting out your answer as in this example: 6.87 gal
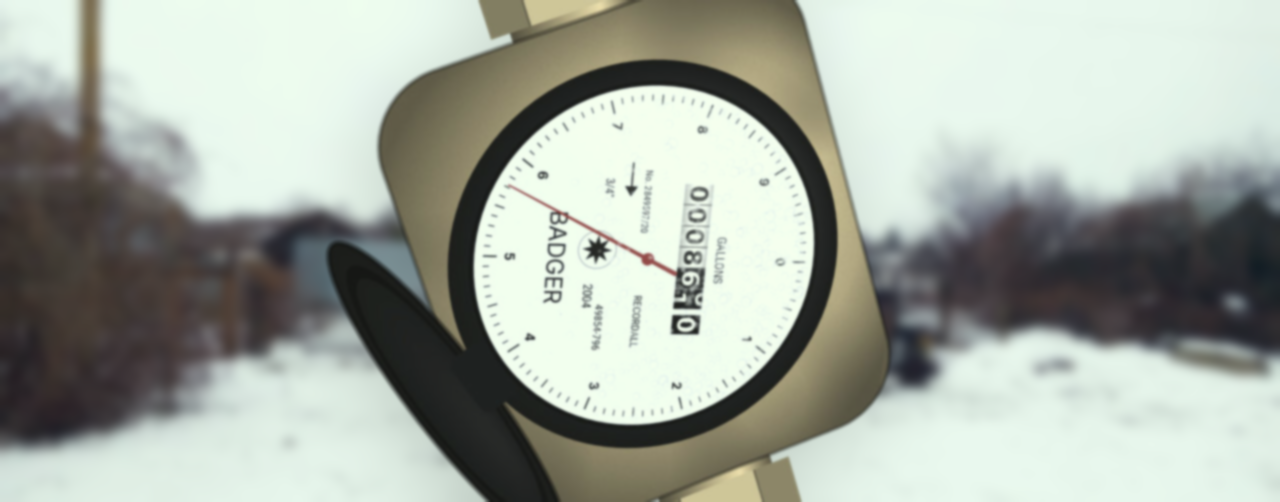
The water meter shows 8605.7 gal
